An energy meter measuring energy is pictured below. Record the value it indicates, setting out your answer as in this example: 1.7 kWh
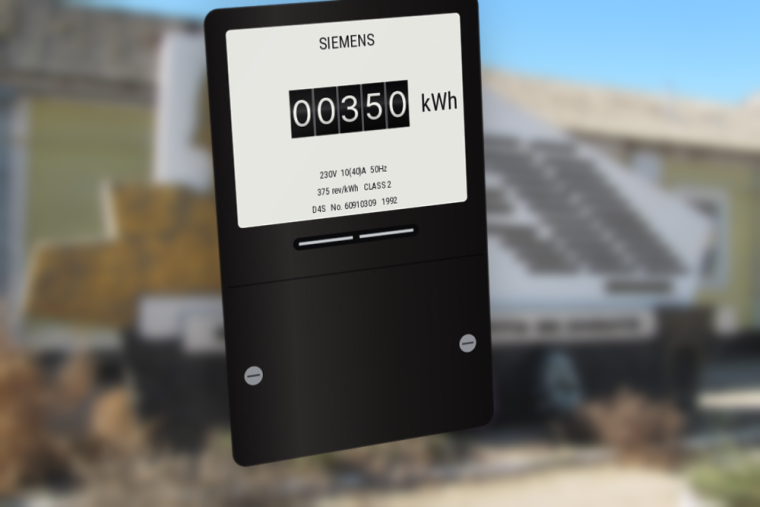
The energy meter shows 350 kWh
